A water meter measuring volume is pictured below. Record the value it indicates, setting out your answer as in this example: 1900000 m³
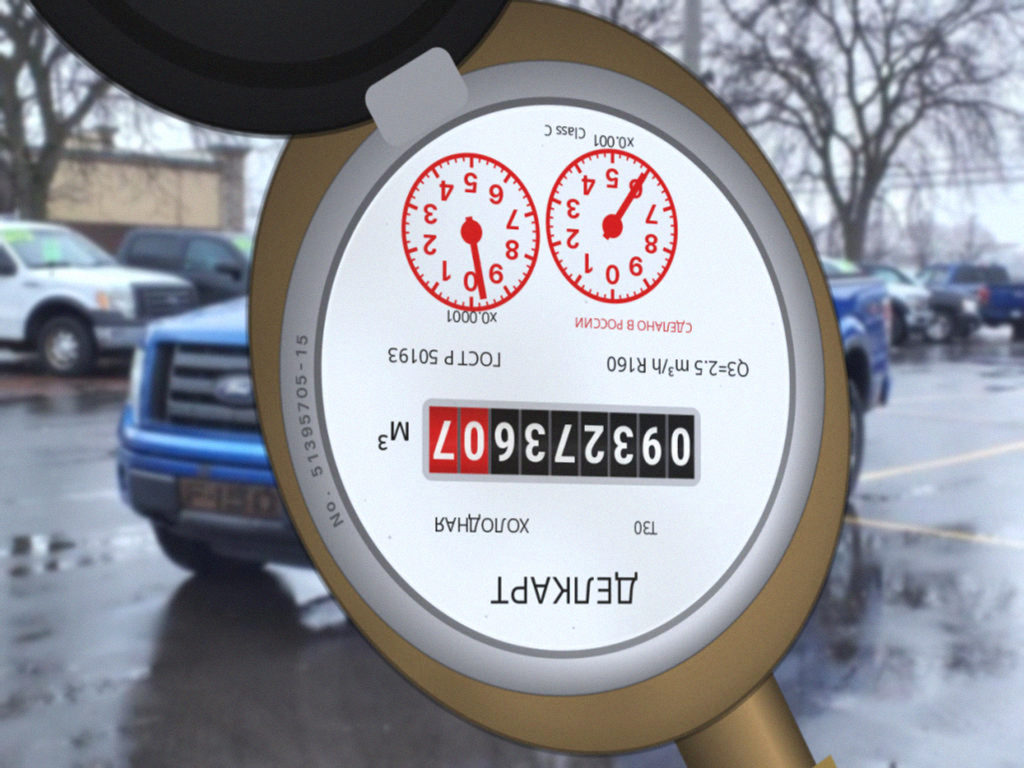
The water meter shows 932736.0759 m³
